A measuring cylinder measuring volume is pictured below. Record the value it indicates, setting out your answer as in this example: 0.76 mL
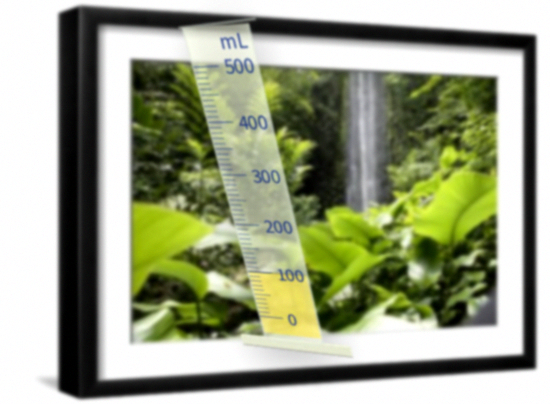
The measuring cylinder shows 100 mL
